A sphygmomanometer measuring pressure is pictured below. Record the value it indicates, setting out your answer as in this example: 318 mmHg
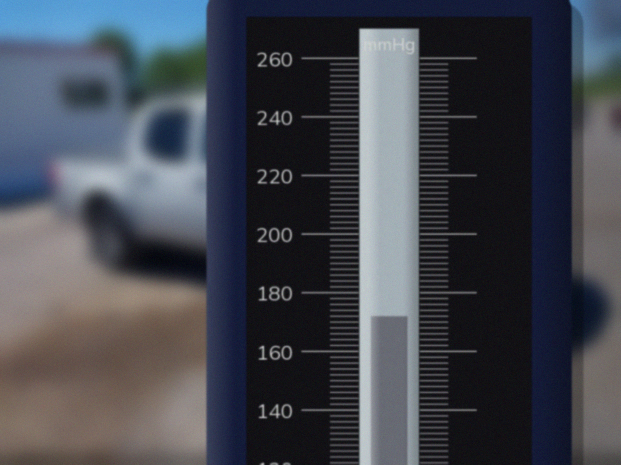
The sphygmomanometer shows 172 mmHg
